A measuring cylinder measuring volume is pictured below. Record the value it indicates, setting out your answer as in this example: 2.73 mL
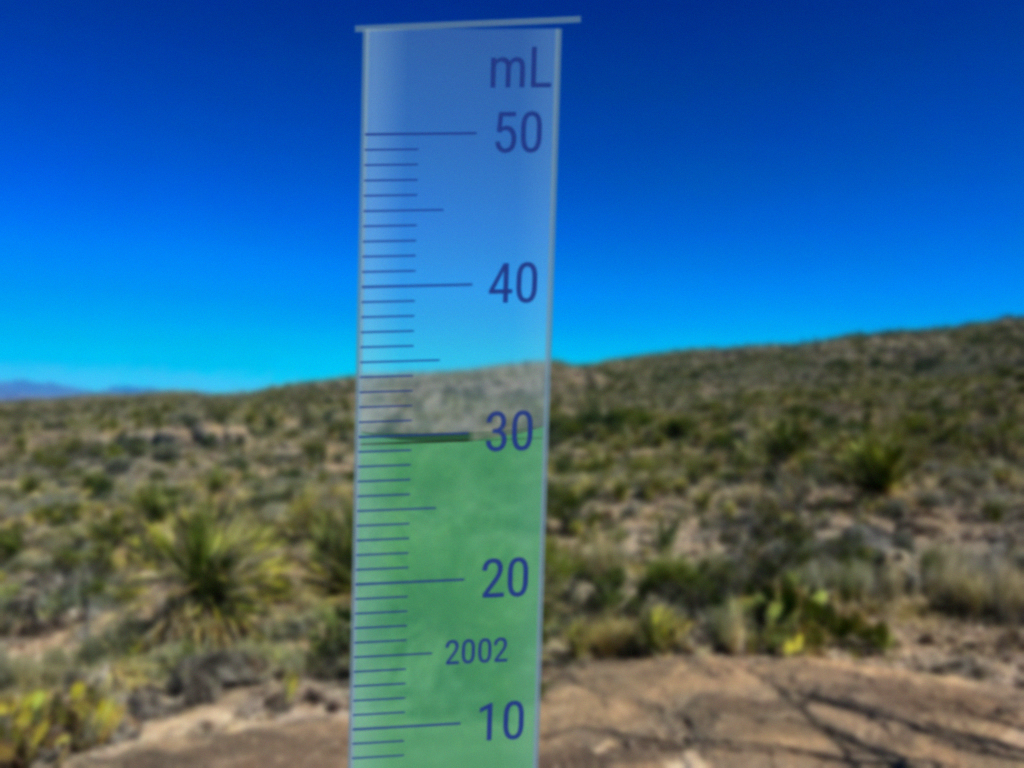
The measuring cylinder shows 29.5 mL
